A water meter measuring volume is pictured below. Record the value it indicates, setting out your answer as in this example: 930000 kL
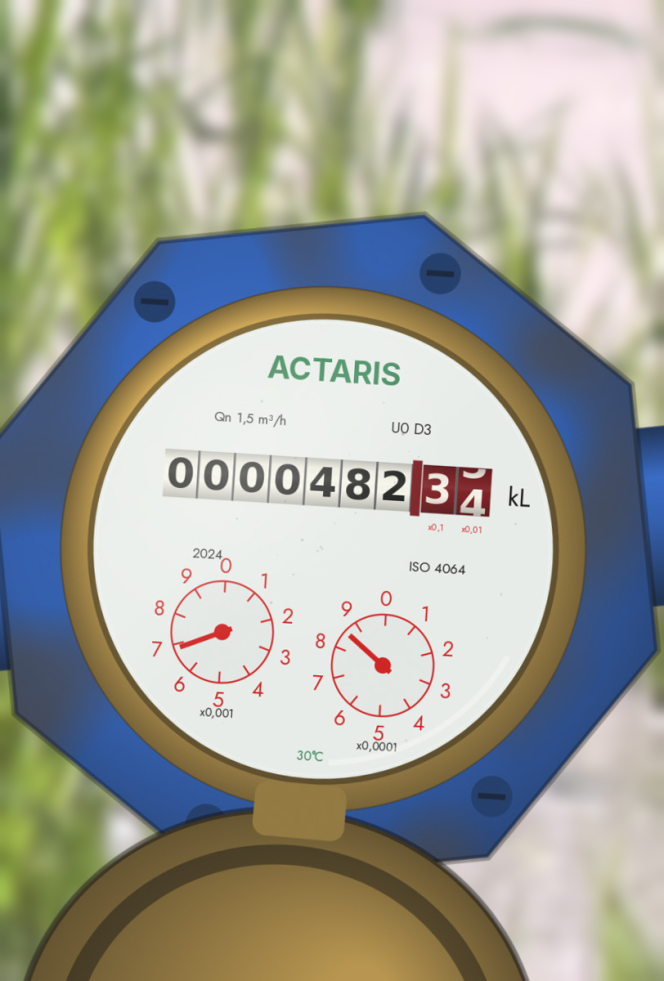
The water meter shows 482.3368 kL
